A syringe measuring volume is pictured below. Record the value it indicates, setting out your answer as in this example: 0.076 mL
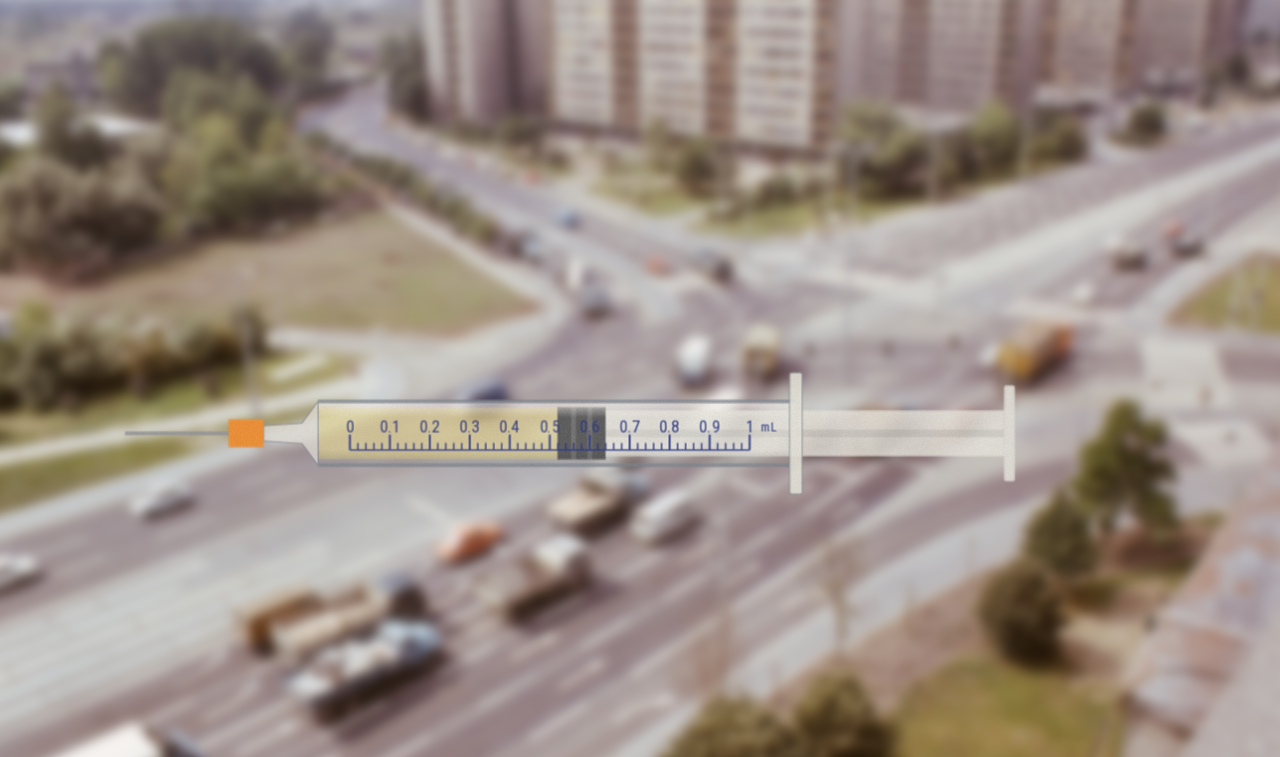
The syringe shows 0.52 mL
